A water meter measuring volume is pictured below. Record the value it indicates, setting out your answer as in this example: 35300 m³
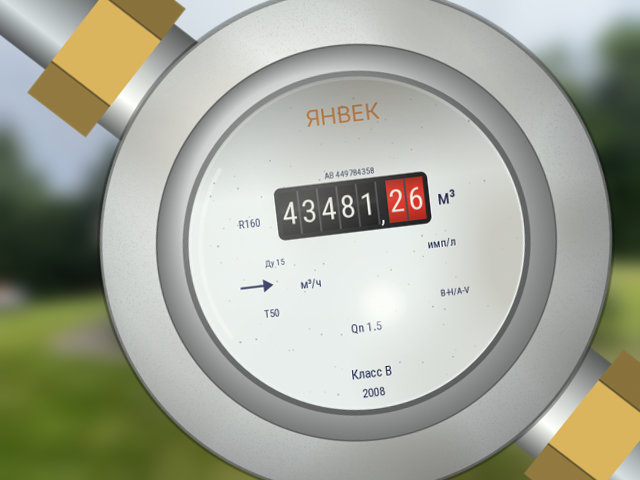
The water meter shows 43481.26 m³
